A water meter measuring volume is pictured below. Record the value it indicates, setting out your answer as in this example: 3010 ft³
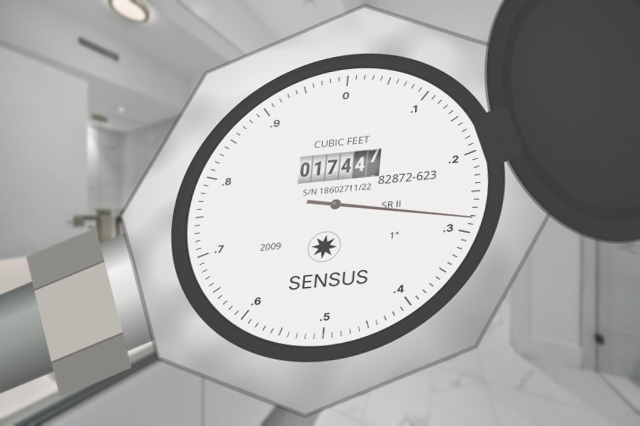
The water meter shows 17447.28 ft³
